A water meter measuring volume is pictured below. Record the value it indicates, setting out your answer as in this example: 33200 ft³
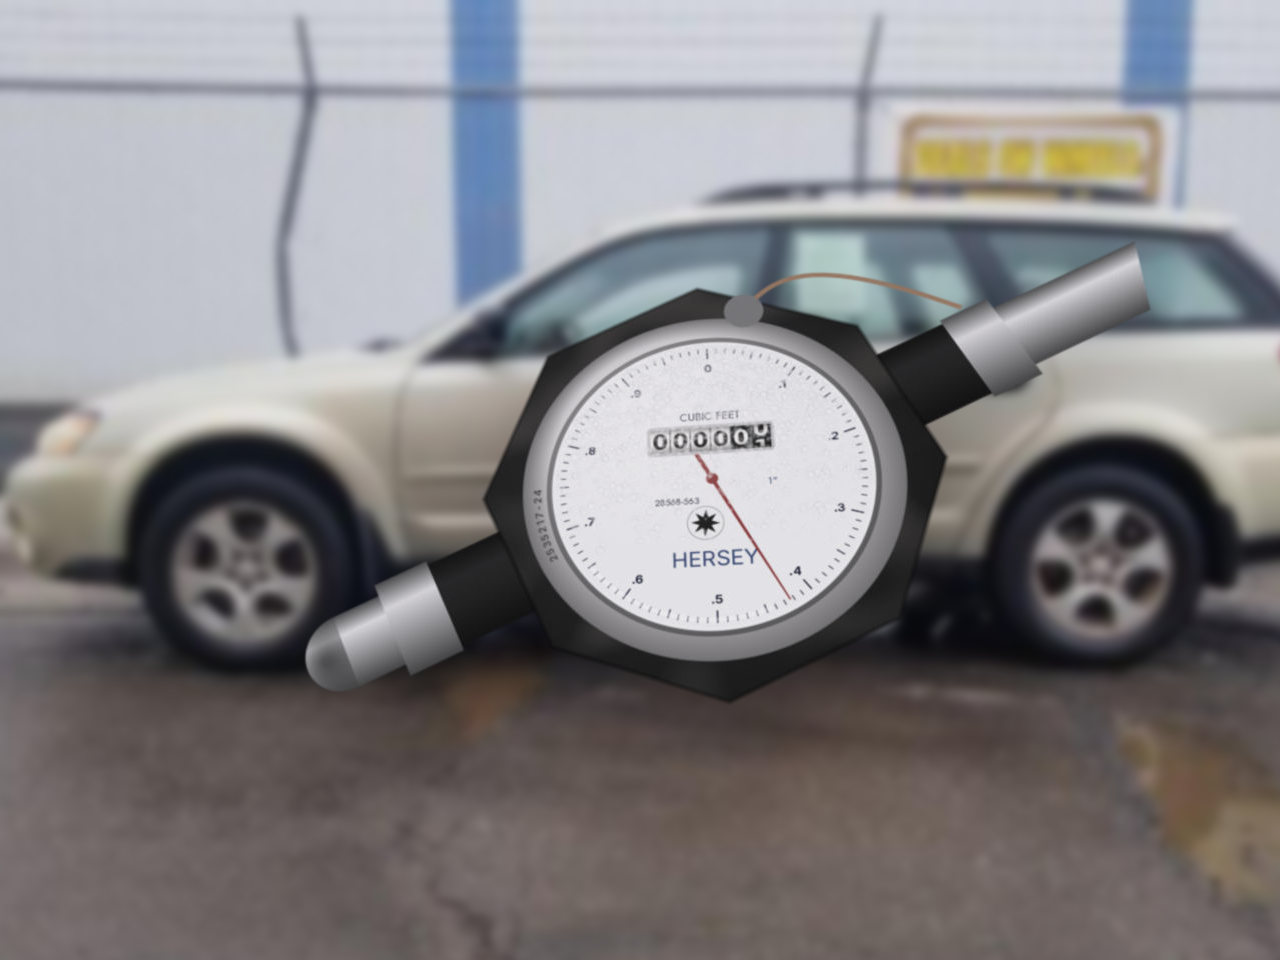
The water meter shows 0.42 ft³
